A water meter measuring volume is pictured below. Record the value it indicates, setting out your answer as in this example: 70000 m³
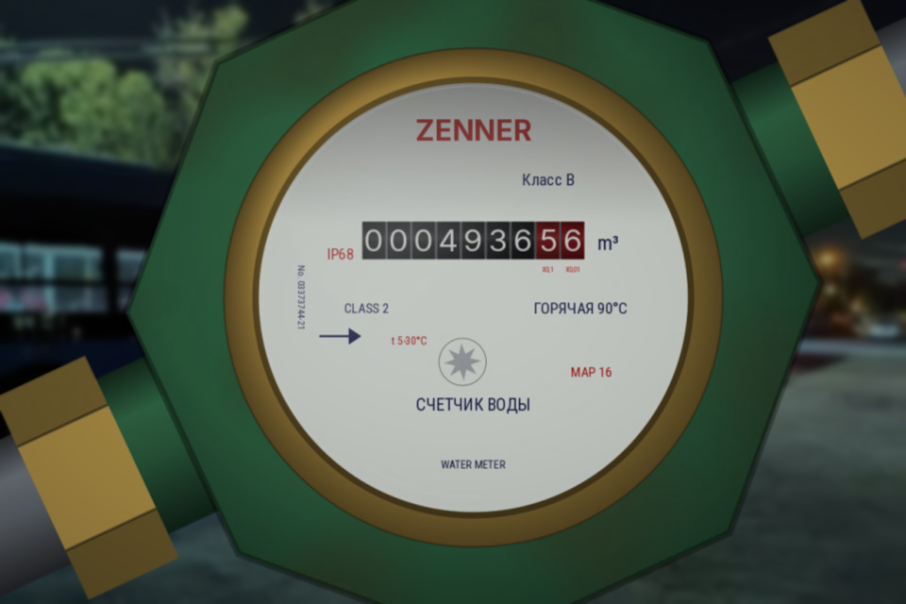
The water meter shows 4936.56 m³
